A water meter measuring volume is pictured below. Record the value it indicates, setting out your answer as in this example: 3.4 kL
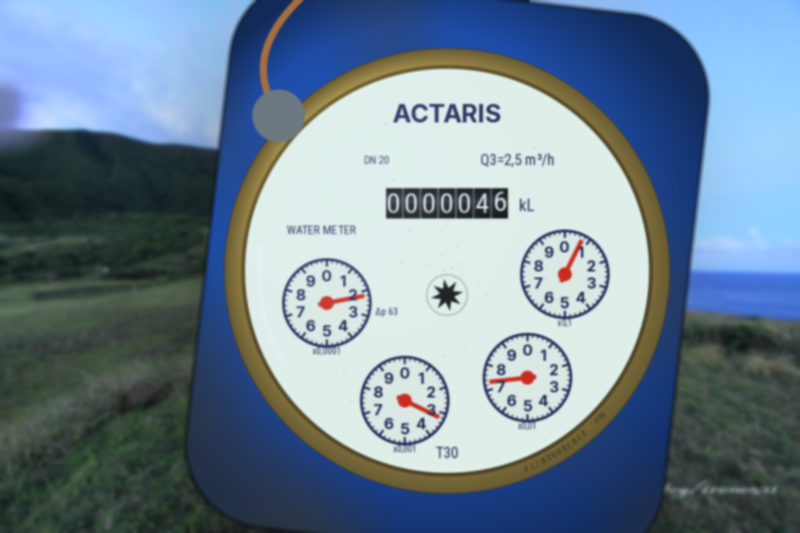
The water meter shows 46.0732 kL
